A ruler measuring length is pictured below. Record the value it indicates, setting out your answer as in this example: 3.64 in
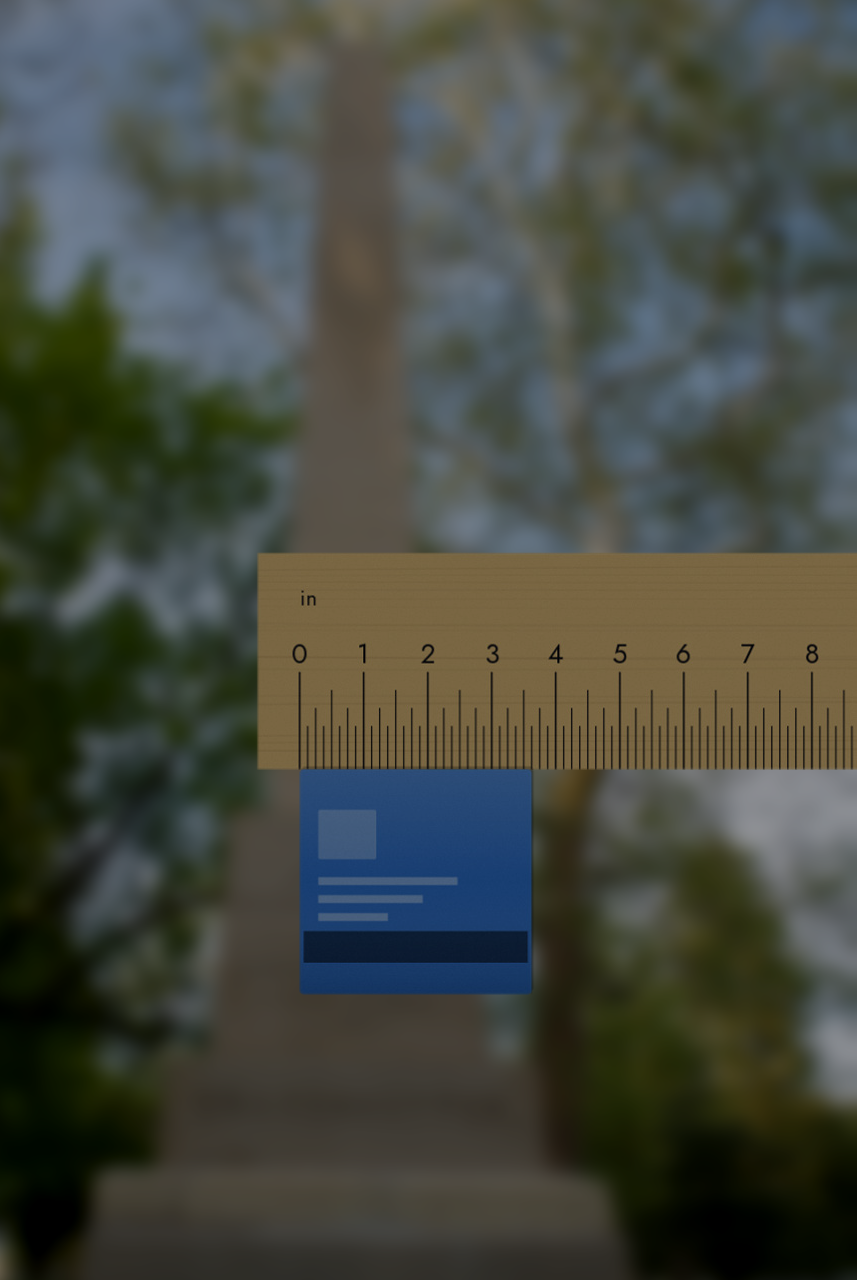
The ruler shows 3.625 in
